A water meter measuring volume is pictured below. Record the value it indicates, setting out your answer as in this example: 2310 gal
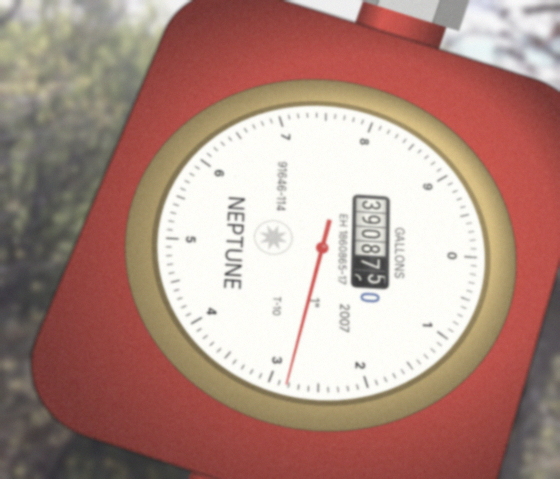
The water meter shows 3908752.8 gal
